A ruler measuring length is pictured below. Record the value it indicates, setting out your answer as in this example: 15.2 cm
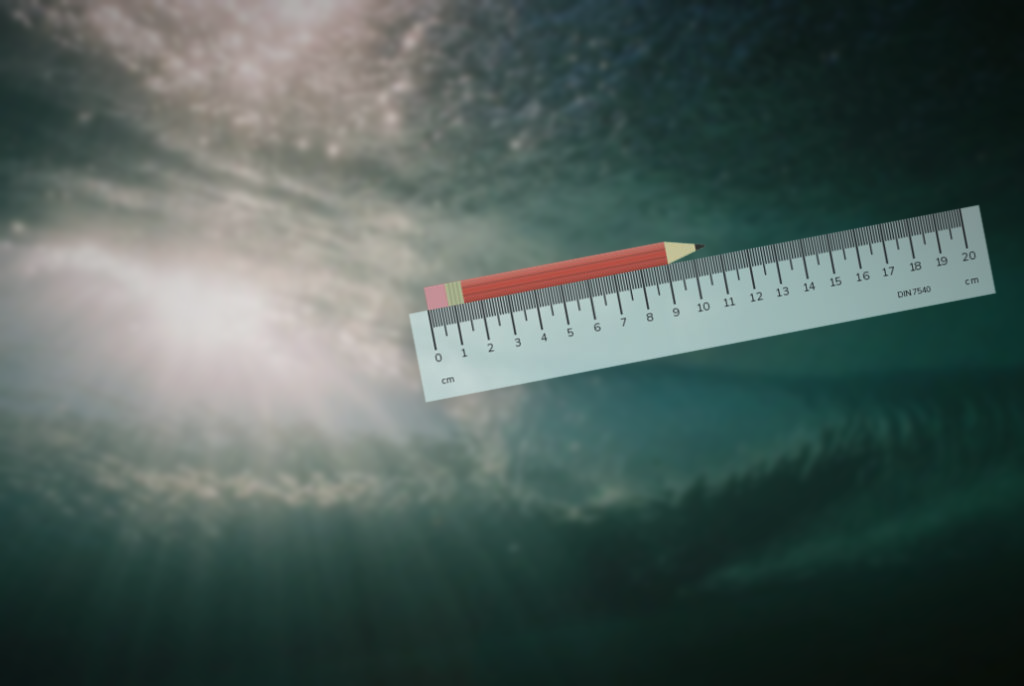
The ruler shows 10.5 cm
